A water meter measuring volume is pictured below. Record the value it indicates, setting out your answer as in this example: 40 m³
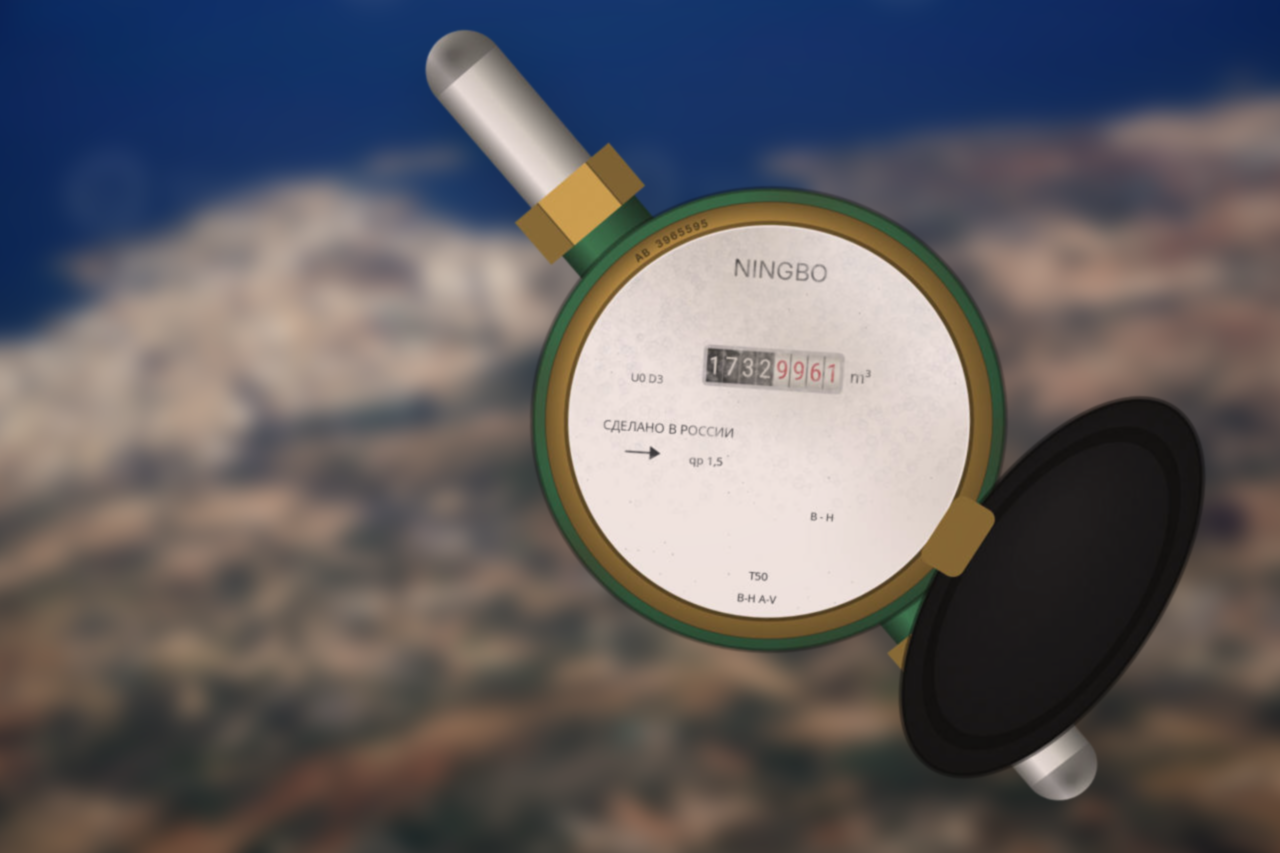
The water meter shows 1732.9961 m³
